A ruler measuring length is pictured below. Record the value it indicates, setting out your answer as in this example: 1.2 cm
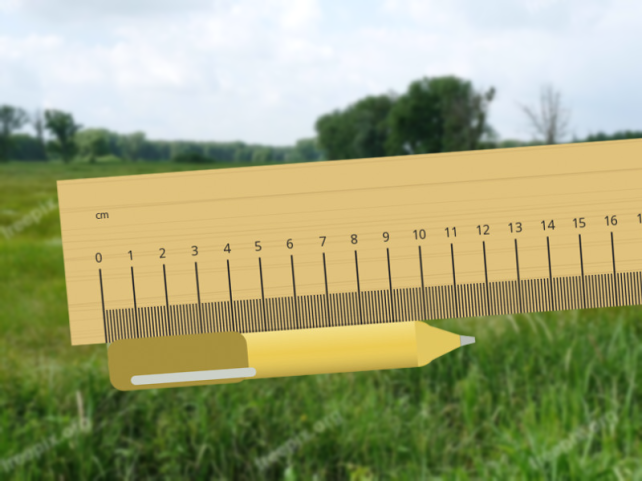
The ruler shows 11.5 cm
